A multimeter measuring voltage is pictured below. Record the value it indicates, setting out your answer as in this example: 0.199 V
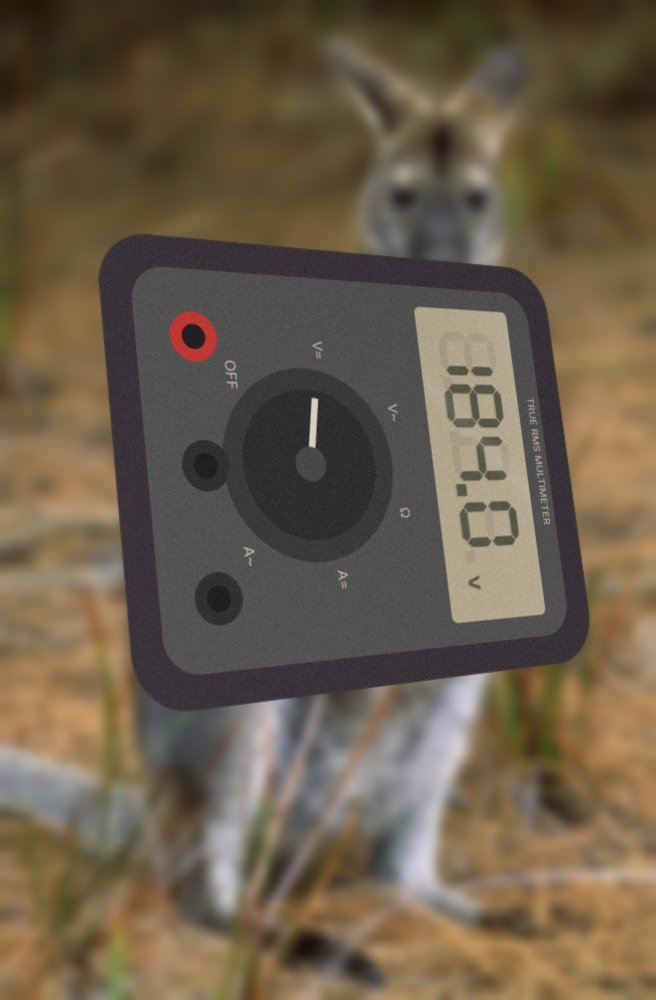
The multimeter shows 184.0 V
